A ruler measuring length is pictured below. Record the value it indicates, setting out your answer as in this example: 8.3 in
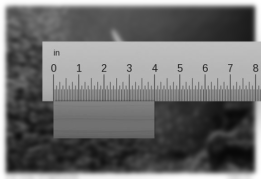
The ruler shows 4 in
